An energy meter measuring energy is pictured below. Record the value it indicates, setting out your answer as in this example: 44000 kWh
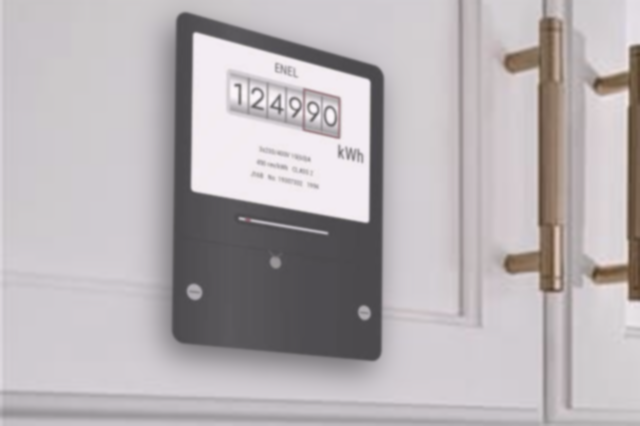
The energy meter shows 1249.90 kWh
